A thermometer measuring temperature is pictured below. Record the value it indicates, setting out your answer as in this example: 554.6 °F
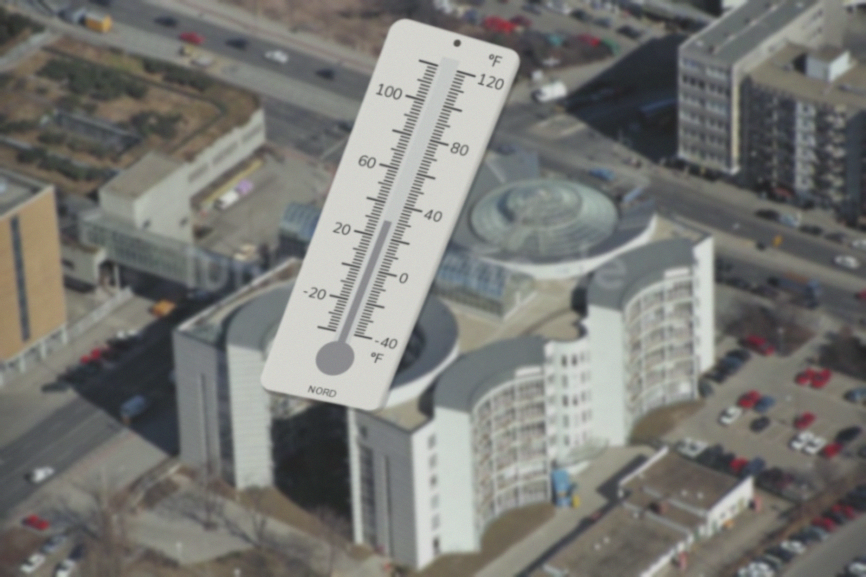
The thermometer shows 30 °F
